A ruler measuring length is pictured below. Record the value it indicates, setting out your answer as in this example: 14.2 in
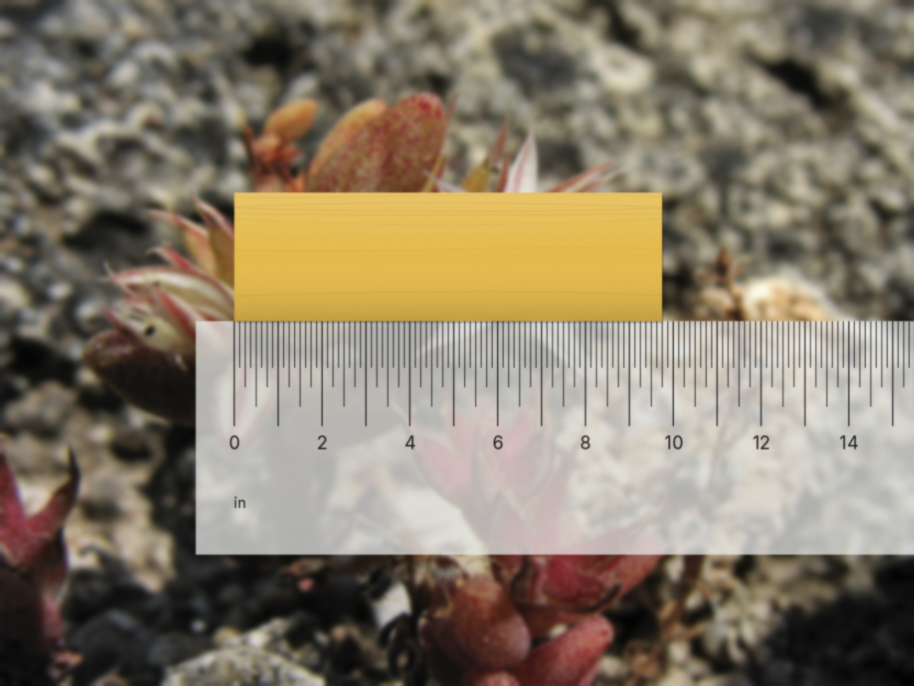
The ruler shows 9.75 in
